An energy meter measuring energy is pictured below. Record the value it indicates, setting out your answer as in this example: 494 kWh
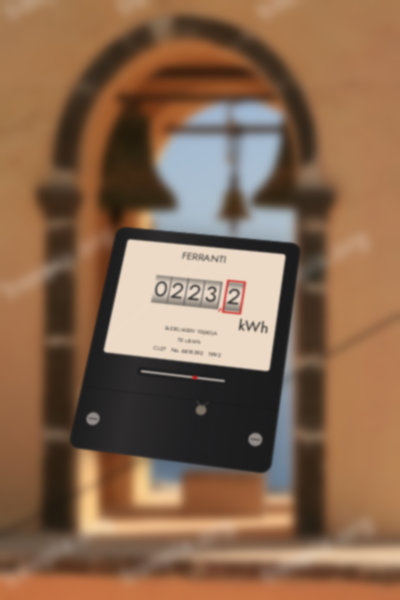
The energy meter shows 223.2 kWh
